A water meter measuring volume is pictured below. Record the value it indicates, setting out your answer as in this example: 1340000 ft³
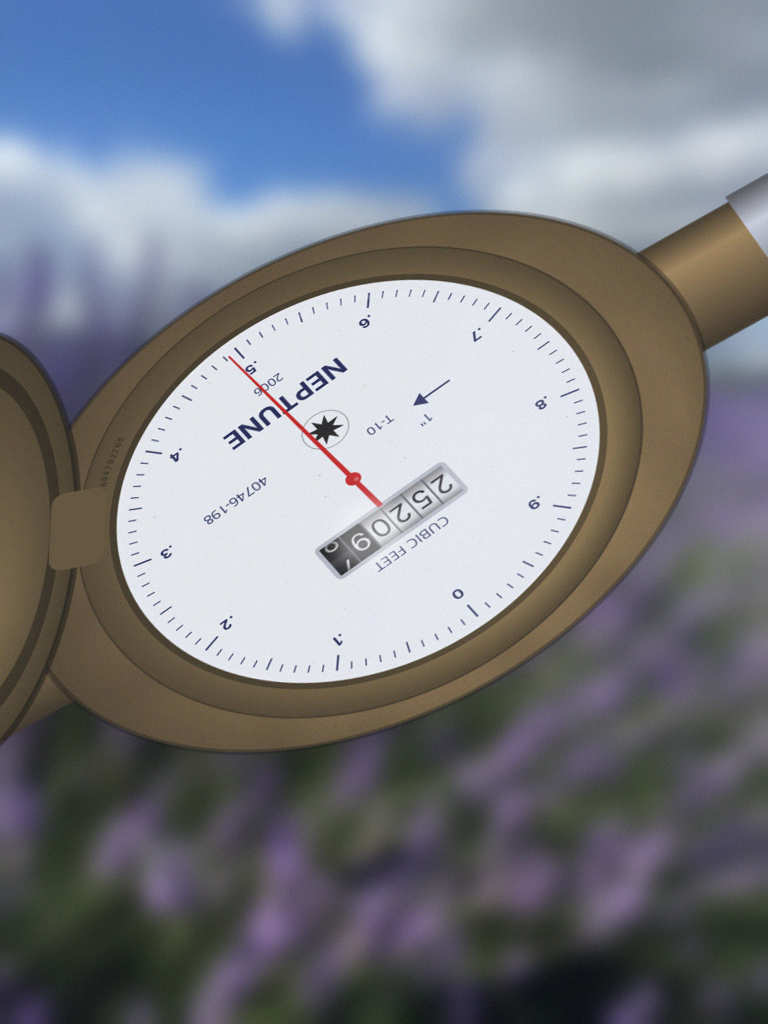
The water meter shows 252097.49 ft³
